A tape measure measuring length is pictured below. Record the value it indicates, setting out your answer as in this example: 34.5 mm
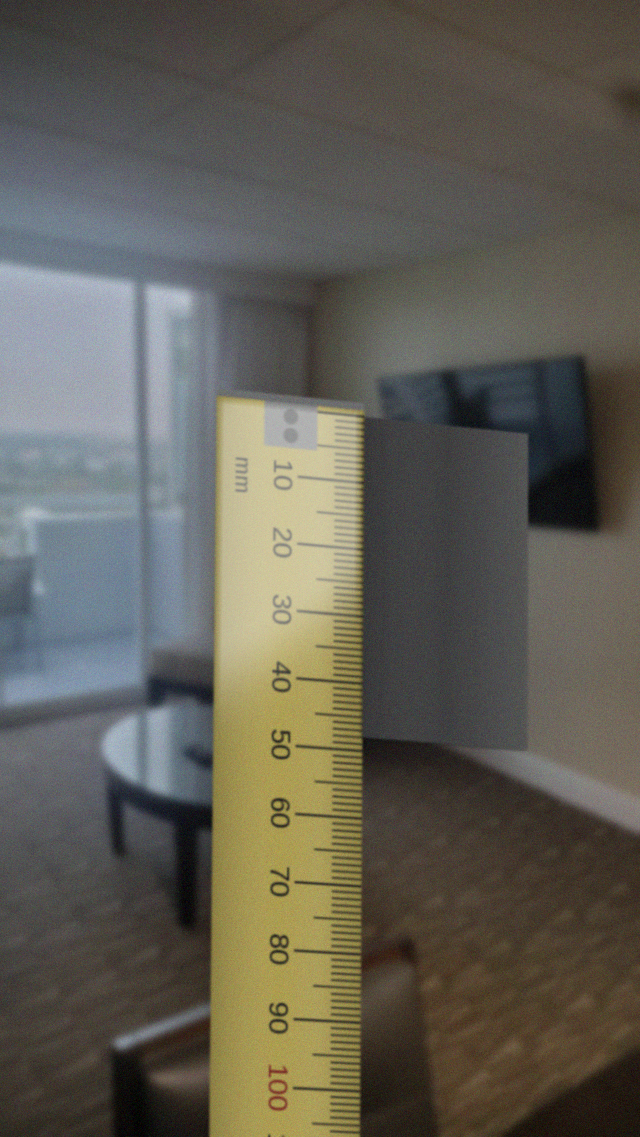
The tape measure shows 48 mm
